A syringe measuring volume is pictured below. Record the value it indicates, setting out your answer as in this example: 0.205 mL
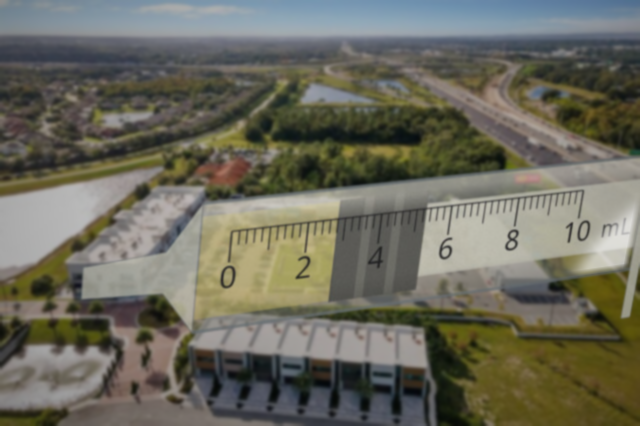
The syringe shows 2.8 mL
